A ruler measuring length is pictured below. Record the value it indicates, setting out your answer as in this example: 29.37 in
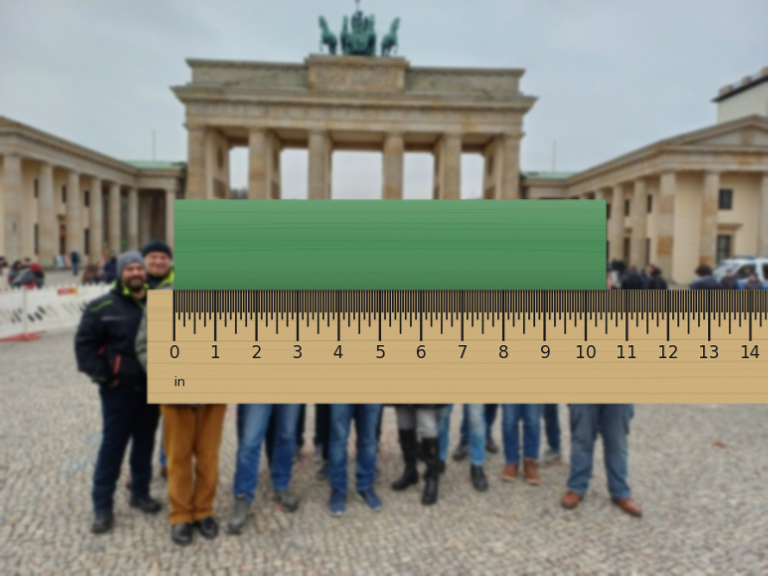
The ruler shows 10.5 in
